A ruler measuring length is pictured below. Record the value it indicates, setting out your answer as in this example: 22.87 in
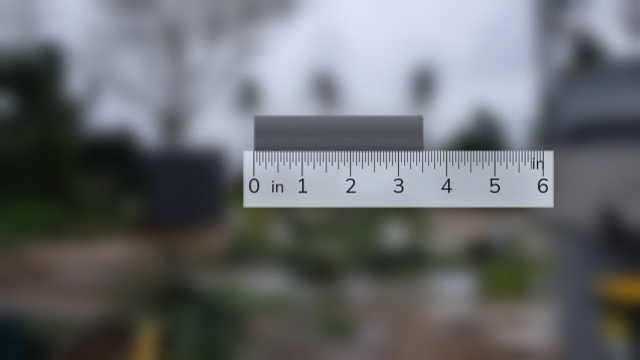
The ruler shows 3.5 in
